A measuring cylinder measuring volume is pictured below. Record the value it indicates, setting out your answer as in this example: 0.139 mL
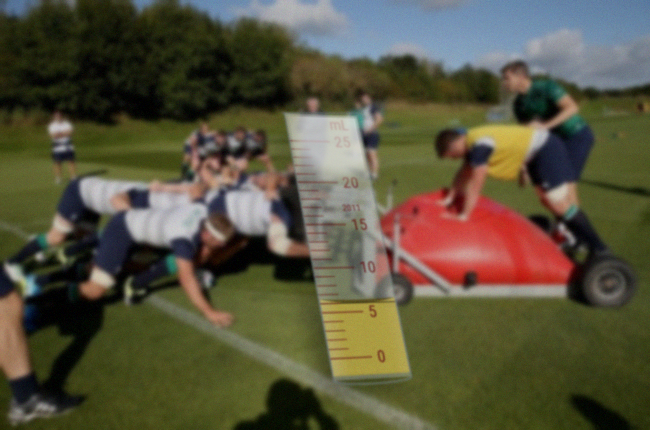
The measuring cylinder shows 6 mL
